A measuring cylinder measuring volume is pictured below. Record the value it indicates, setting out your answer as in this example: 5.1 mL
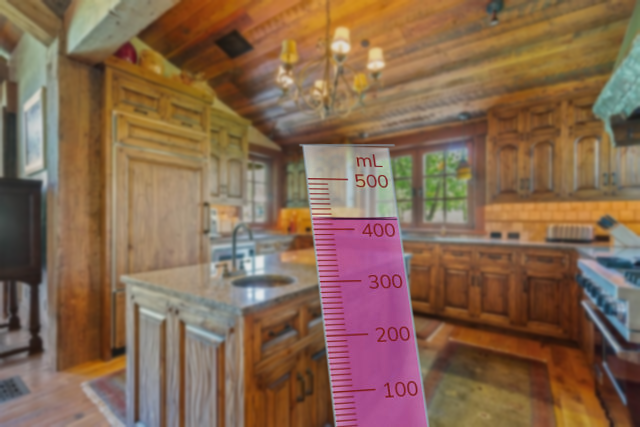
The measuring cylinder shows 420 mL
